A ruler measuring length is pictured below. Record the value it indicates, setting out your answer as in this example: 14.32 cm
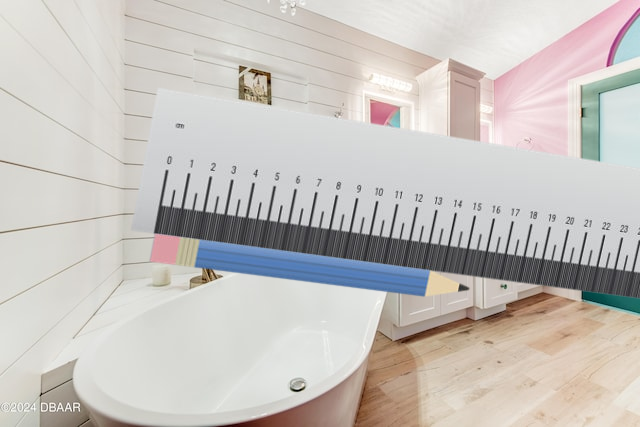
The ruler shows 15.5 cm
